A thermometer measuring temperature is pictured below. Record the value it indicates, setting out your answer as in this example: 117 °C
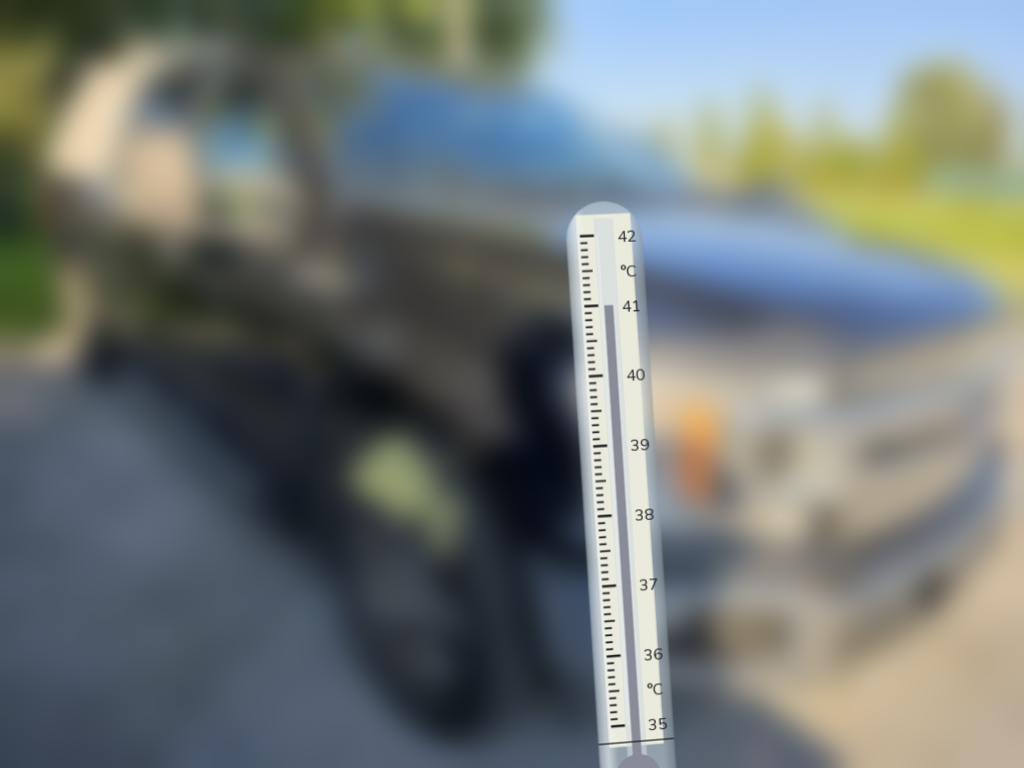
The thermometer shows 41 °C
